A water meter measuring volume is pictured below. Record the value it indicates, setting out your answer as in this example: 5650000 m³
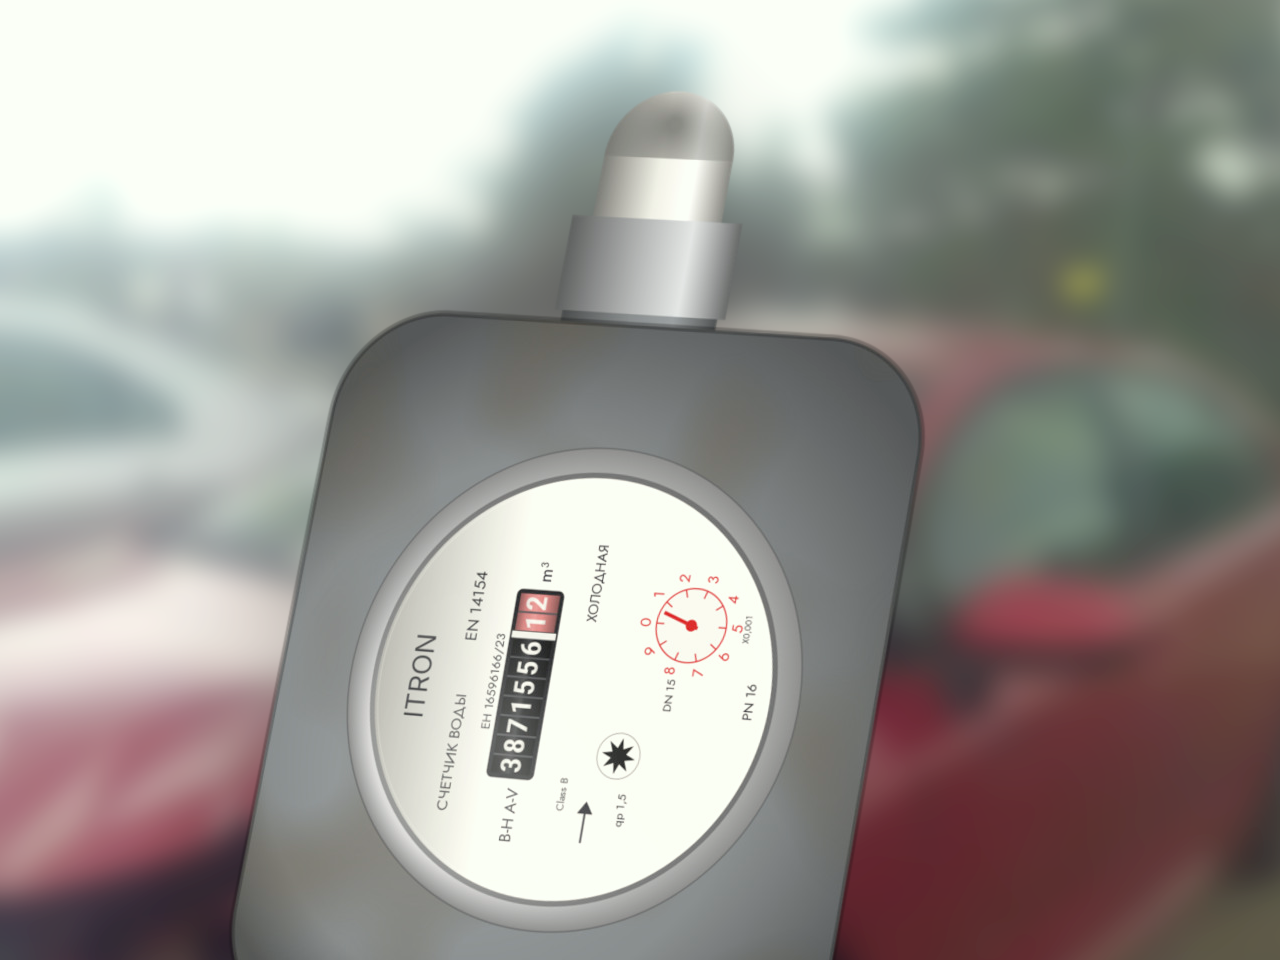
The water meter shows 3871556.120 m³
